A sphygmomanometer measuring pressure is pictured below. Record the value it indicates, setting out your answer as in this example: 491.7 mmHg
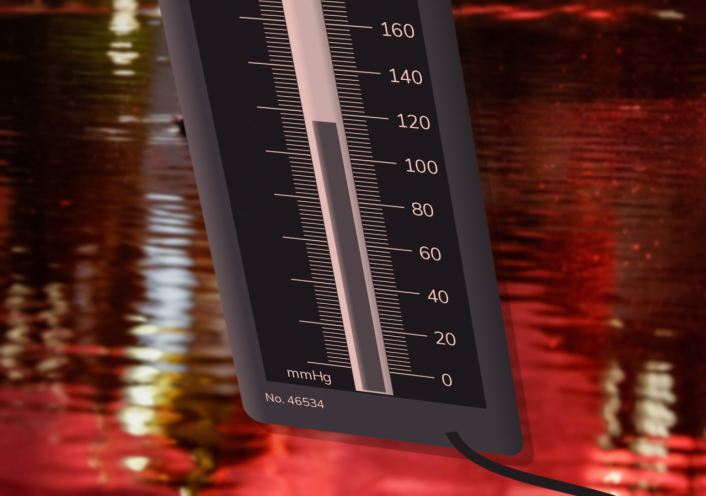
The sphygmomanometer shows 116 mmHg
